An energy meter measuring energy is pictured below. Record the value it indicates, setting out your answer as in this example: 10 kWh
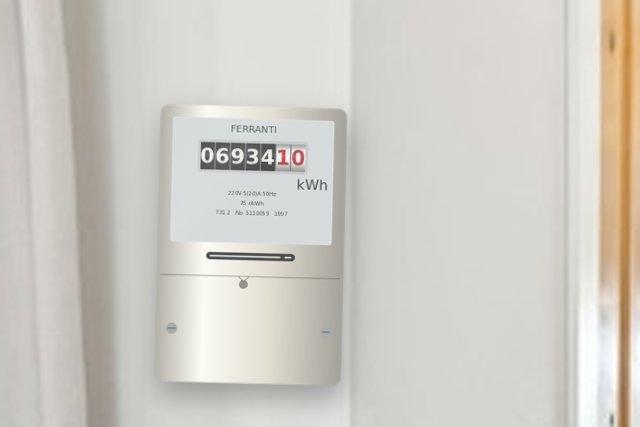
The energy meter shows 6934.10 kWh
